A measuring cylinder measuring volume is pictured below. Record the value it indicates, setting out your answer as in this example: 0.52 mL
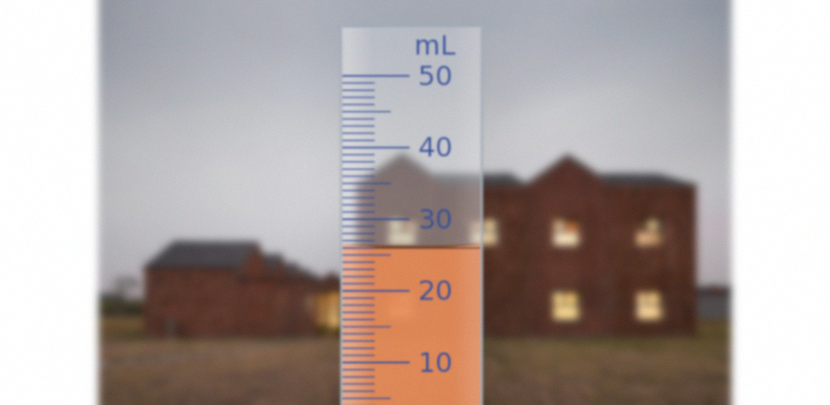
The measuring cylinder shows 26 mL
